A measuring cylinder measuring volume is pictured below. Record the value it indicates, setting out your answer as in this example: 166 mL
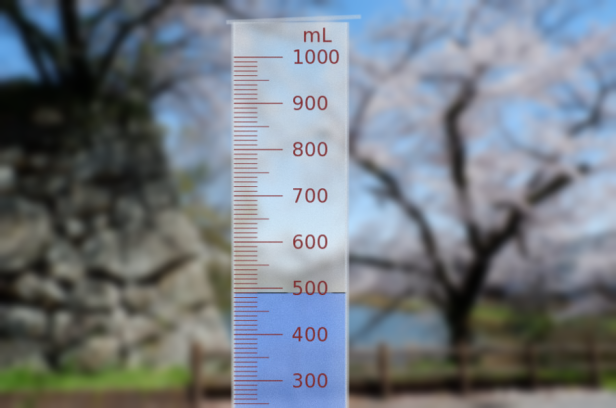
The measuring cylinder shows 490 mL
